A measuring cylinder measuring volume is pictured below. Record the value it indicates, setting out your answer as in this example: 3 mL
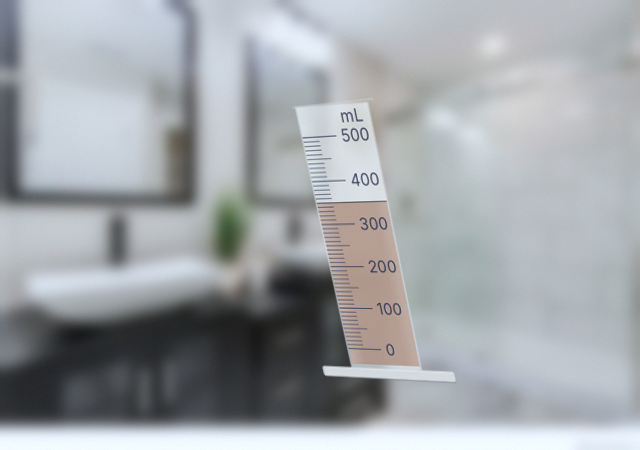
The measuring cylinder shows 350 mL
